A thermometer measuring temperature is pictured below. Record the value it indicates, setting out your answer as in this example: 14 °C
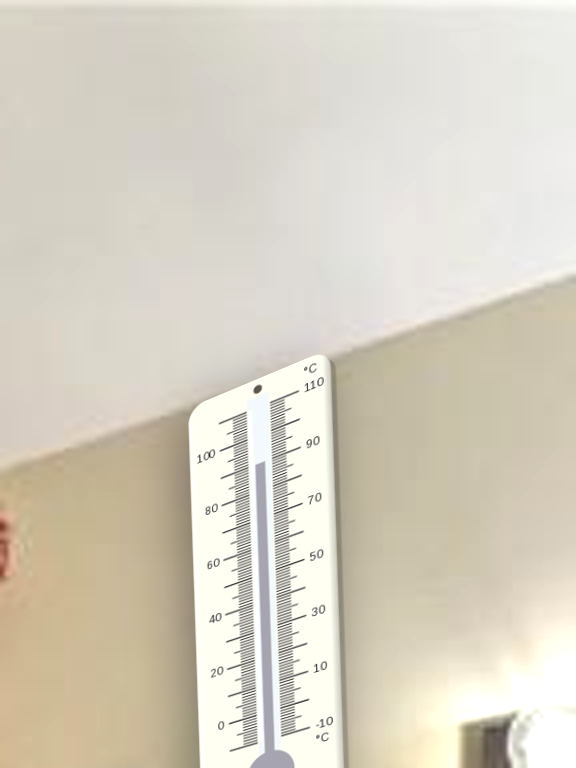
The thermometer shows 90 °C
